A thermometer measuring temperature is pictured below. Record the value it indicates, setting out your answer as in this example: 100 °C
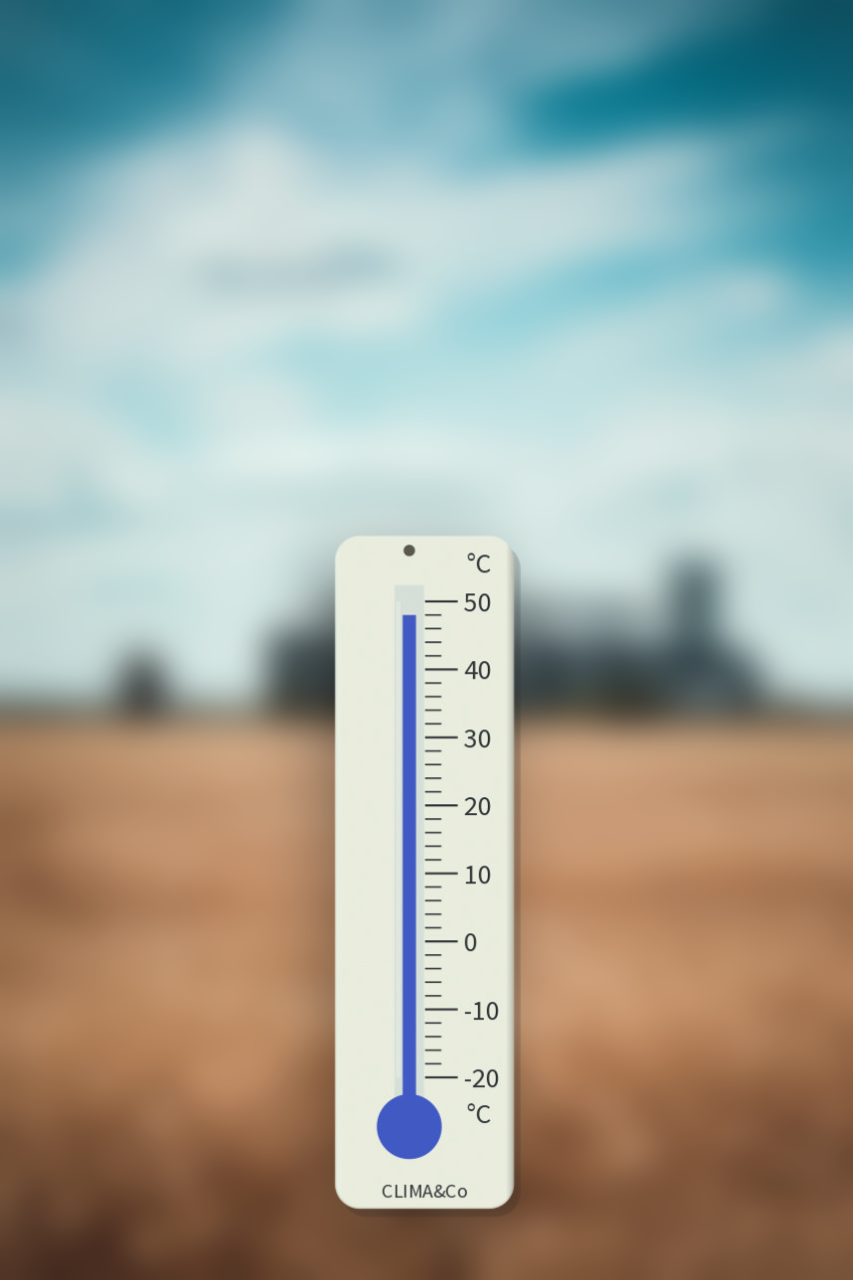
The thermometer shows 48 °C
